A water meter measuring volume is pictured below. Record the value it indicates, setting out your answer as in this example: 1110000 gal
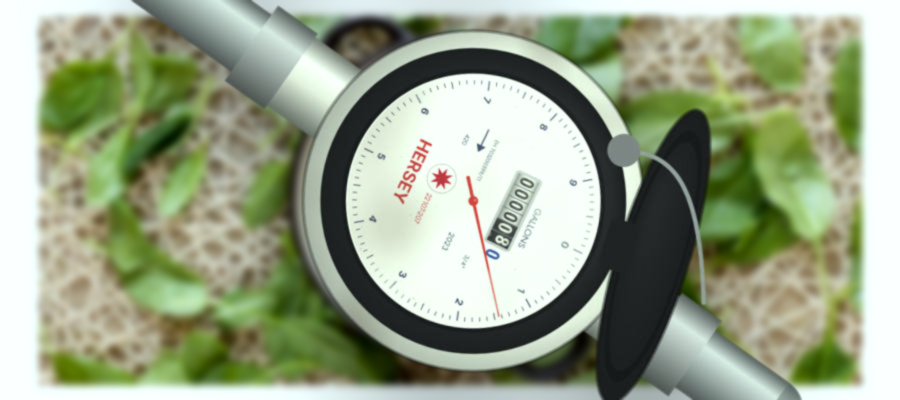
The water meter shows 81.4 gal
